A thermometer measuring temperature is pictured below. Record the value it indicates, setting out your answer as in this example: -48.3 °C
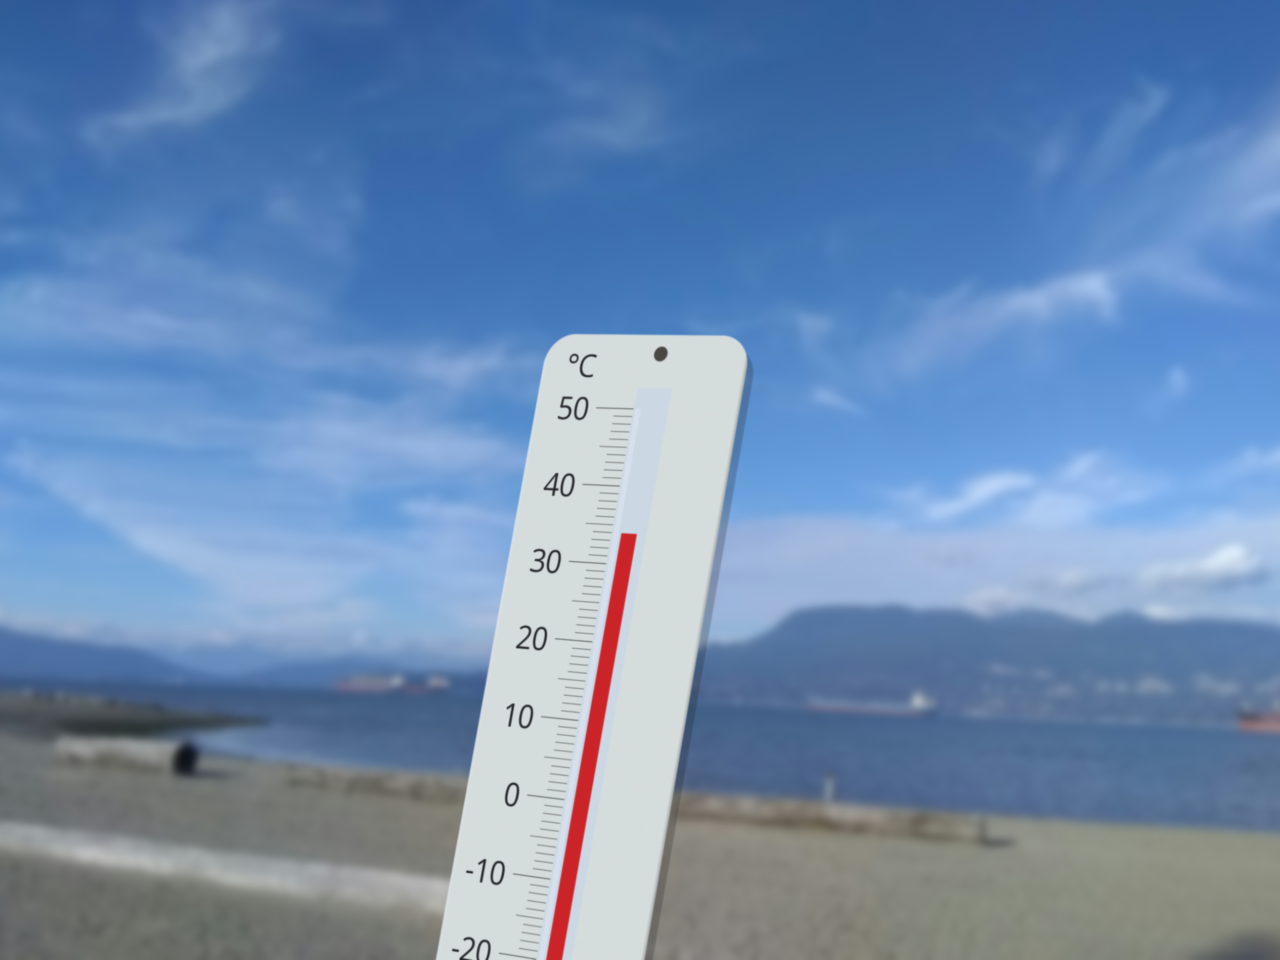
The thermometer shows 34 °C
